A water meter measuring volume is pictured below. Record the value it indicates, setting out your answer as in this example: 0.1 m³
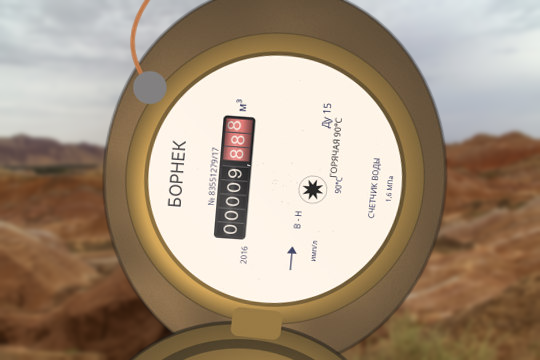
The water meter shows 9.888 m³
